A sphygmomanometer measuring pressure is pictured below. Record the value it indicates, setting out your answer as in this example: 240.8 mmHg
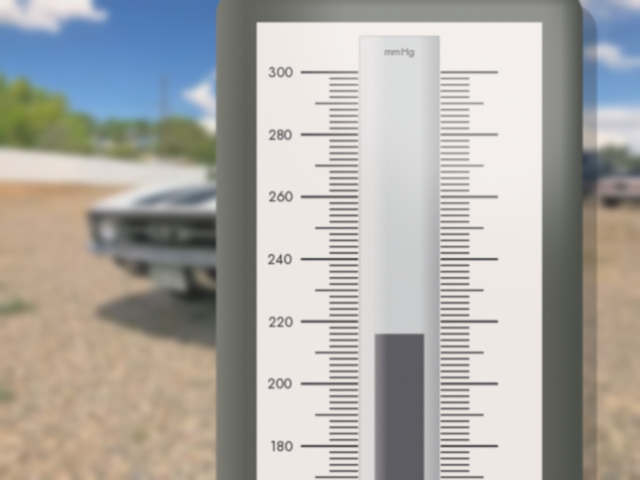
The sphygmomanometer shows 216 mmHg
